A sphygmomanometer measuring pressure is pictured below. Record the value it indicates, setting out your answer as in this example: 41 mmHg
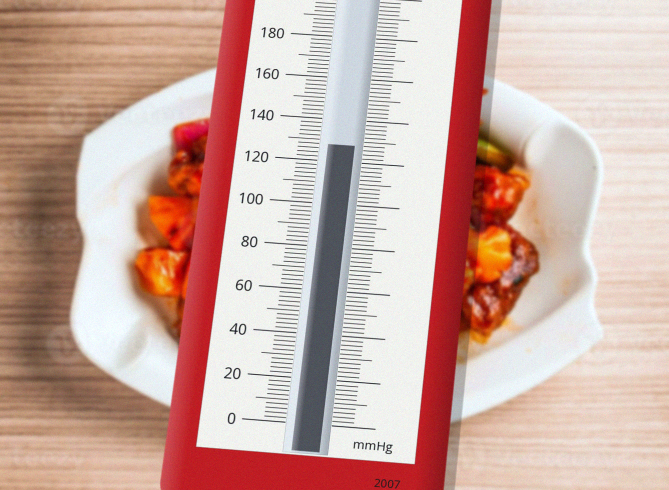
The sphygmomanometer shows 128 mmHg
